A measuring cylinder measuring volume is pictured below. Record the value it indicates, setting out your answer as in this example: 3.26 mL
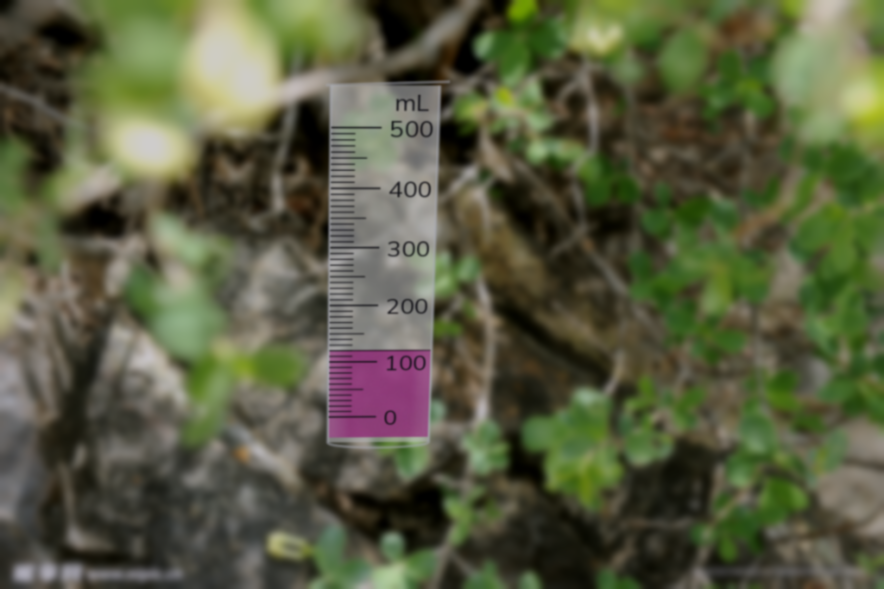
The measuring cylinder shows 120 mL
